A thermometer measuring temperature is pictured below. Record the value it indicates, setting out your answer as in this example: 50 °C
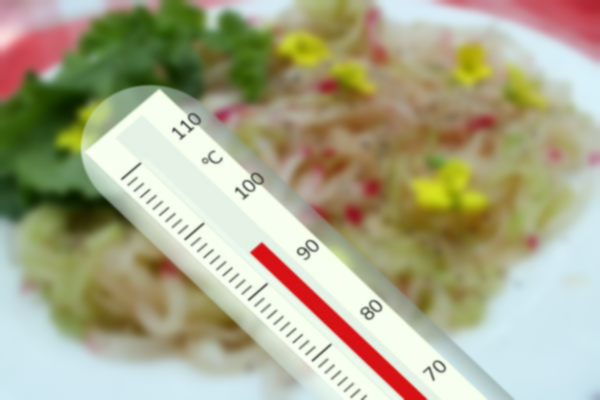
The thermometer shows 94 °C
